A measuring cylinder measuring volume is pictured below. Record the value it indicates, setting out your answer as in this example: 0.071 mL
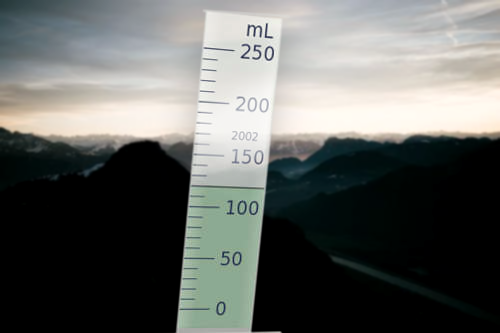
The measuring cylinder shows 120 mL
